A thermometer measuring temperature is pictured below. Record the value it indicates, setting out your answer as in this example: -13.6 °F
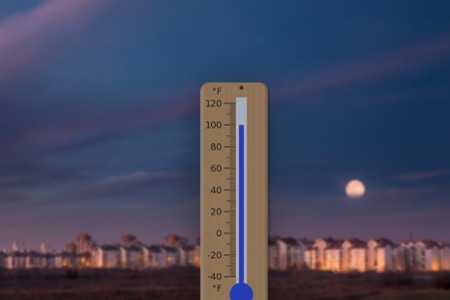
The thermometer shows 100 °F
